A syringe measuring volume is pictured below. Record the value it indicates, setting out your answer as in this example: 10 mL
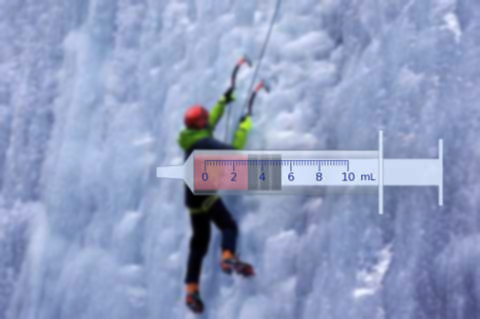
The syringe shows 3 mL
